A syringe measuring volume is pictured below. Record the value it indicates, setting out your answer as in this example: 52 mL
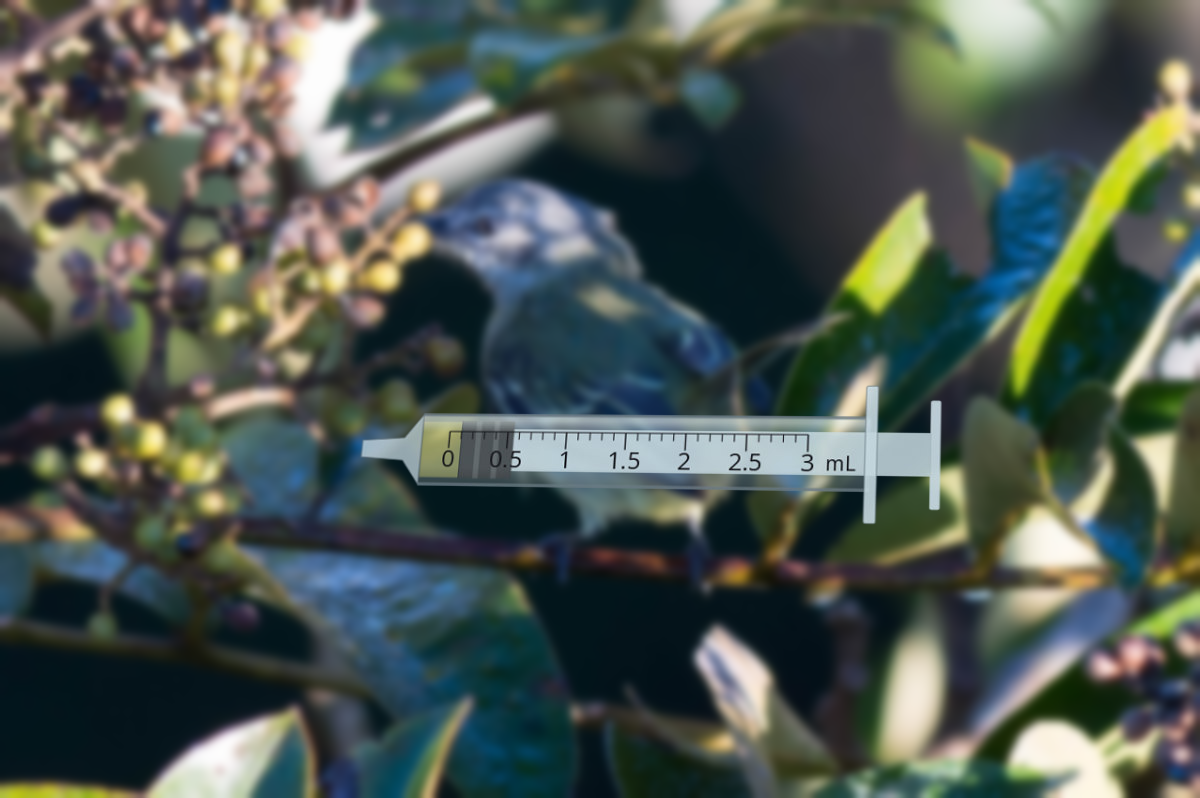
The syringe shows 0.1 mL
